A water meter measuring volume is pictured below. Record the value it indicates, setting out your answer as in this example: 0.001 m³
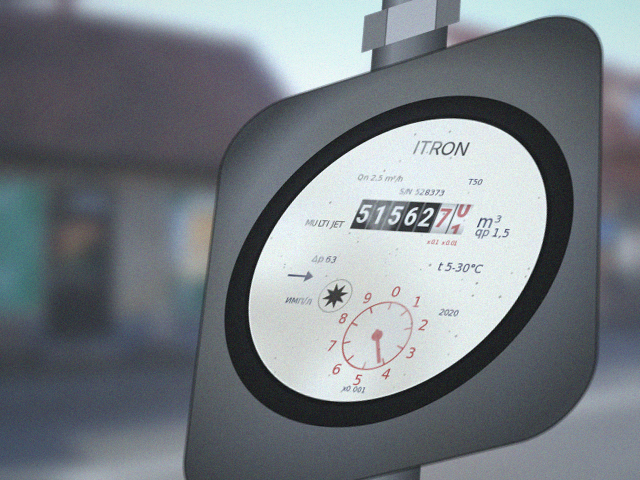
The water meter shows 51562.704 m³
